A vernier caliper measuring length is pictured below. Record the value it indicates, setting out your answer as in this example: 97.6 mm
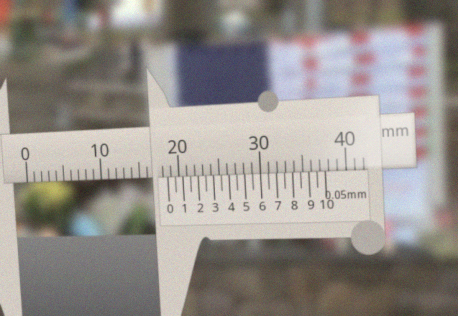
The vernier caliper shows 18.6 mm
